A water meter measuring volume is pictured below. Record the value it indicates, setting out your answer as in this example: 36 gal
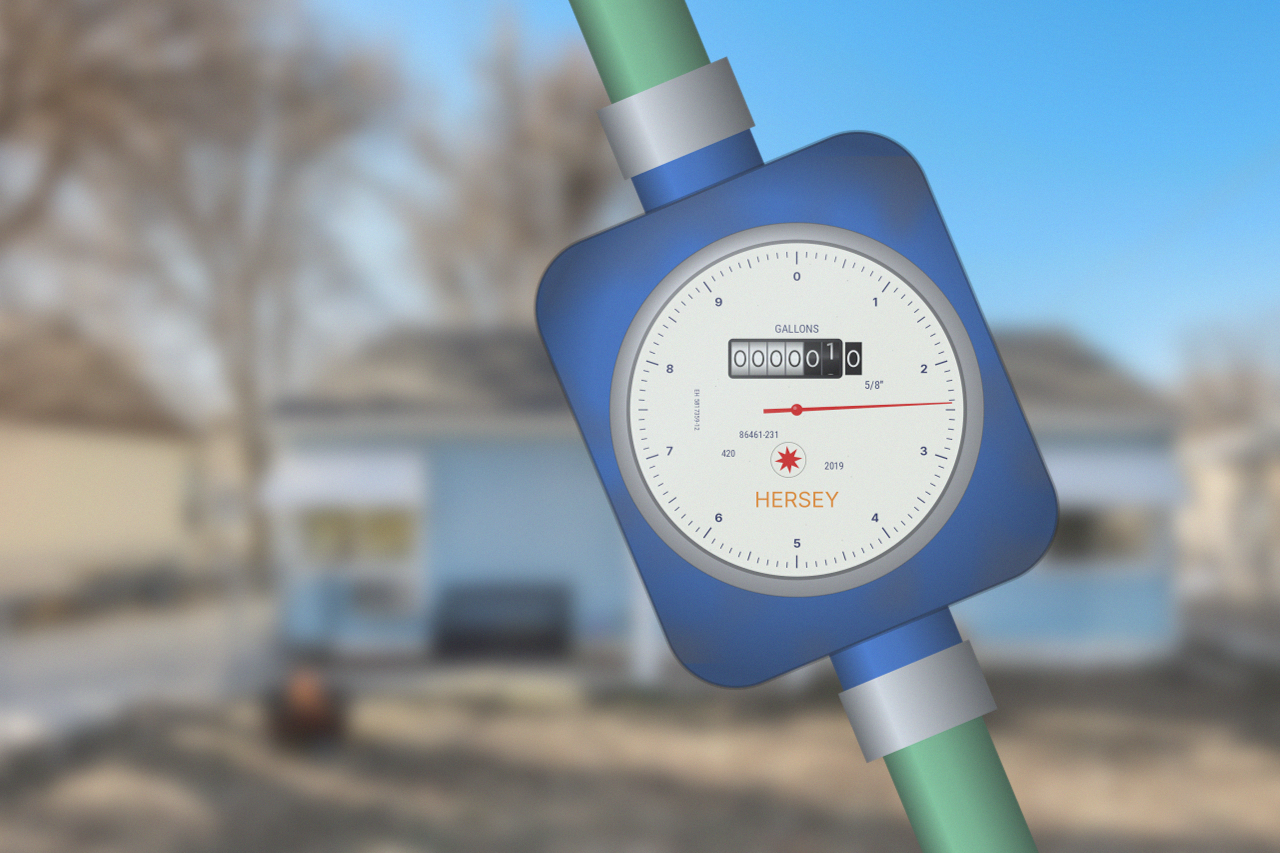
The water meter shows 12.4 gal
